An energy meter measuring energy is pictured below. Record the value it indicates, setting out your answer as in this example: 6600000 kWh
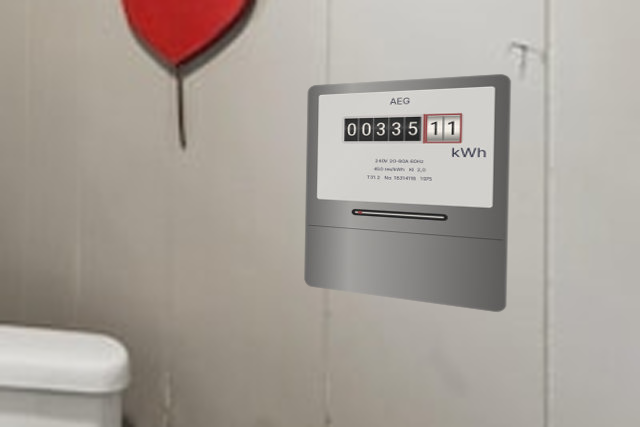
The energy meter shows 335.11 kWh
